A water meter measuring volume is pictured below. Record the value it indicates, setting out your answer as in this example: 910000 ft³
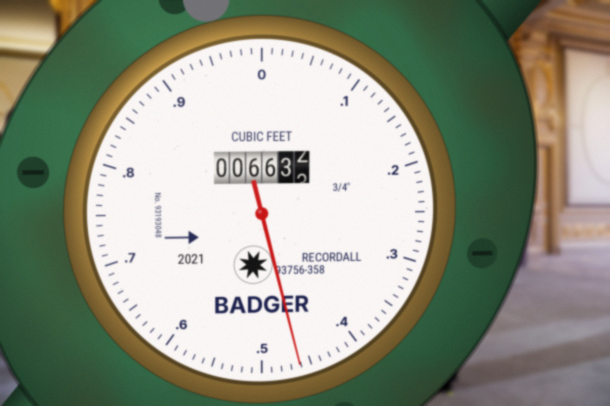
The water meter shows 6632.46 ft³
